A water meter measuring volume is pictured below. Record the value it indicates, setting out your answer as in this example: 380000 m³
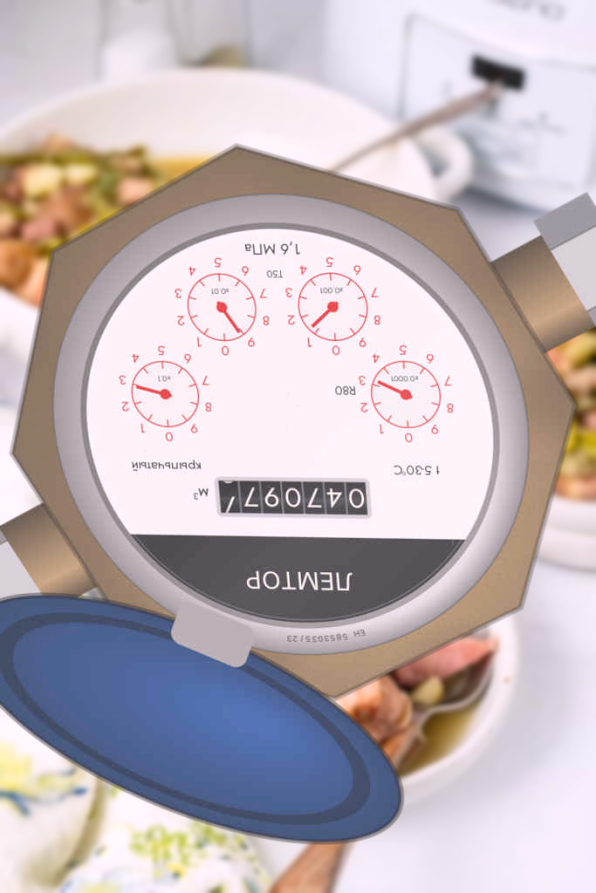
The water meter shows 470977.2913 m³
